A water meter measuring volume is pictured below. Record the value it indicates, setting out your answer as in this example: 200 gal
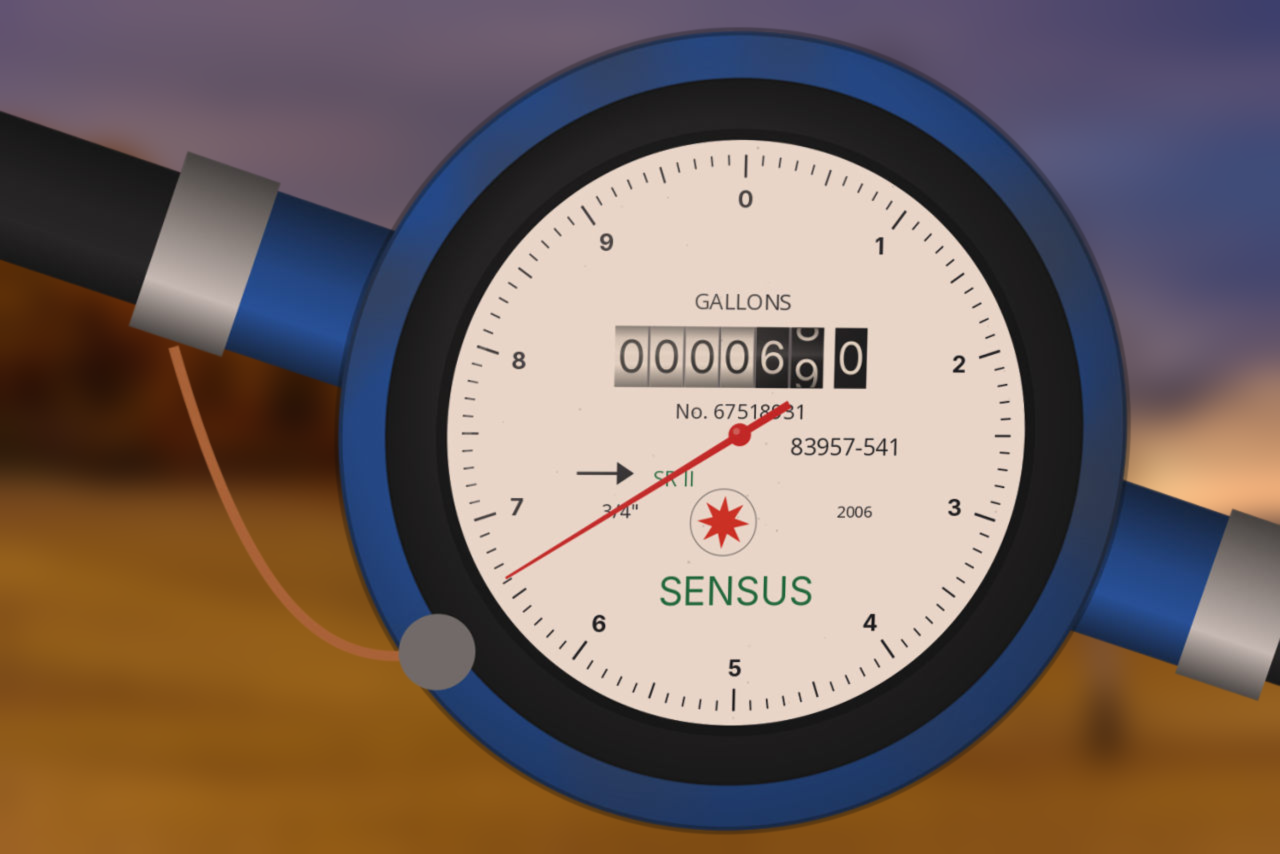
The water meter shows 686.6 gal
